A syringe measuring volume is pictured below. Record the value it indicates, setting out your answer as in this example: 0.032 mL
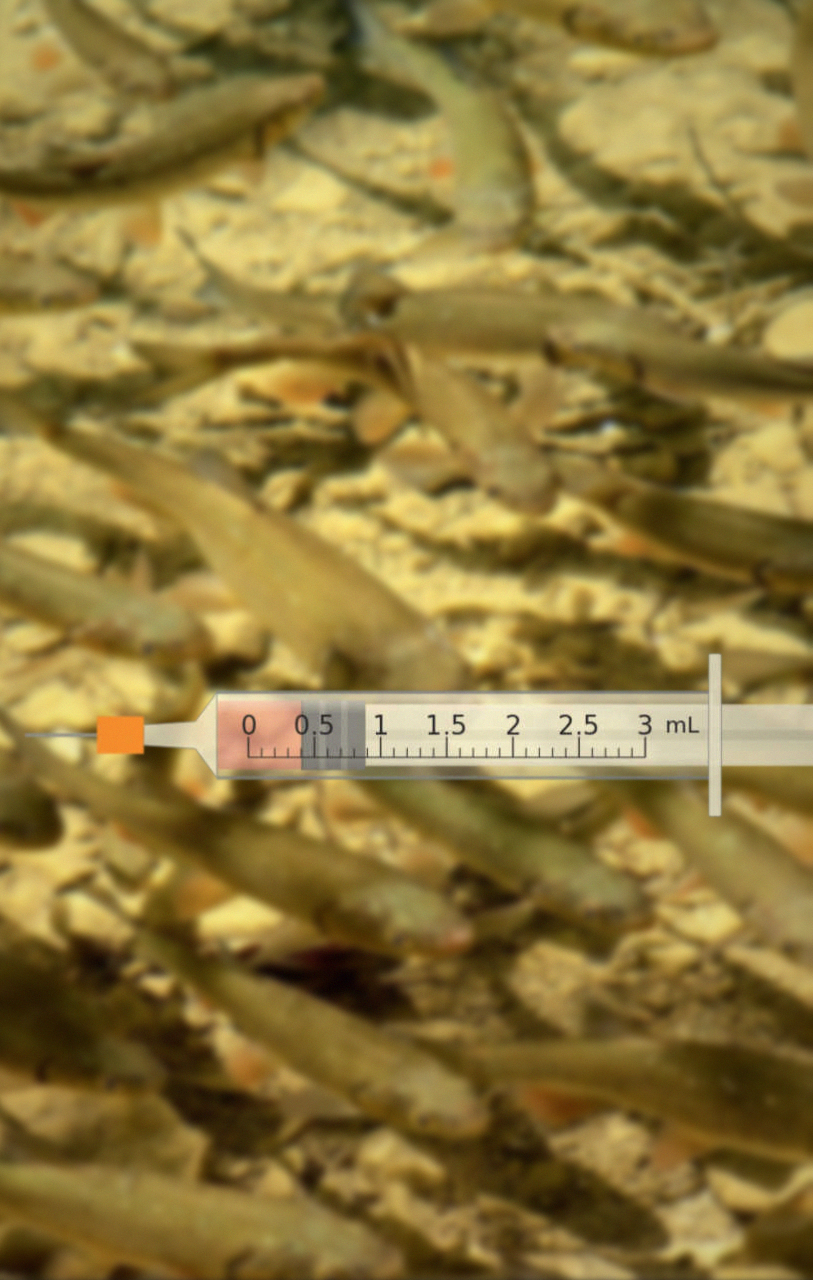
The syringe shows 0.4 mL
